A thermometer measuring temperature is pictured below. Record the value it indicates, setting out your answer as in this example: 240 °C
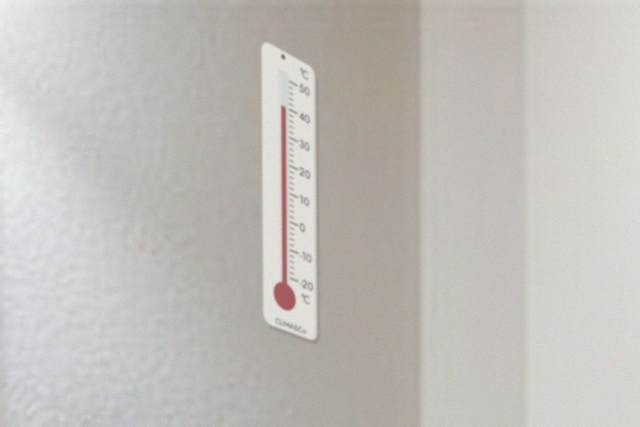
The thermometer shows 40 °C
